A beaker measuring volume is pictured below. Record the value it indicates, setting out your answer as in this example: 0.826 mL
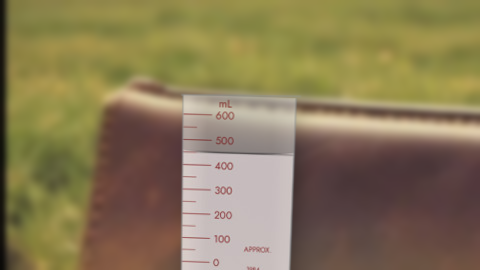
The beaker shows 450 mL
